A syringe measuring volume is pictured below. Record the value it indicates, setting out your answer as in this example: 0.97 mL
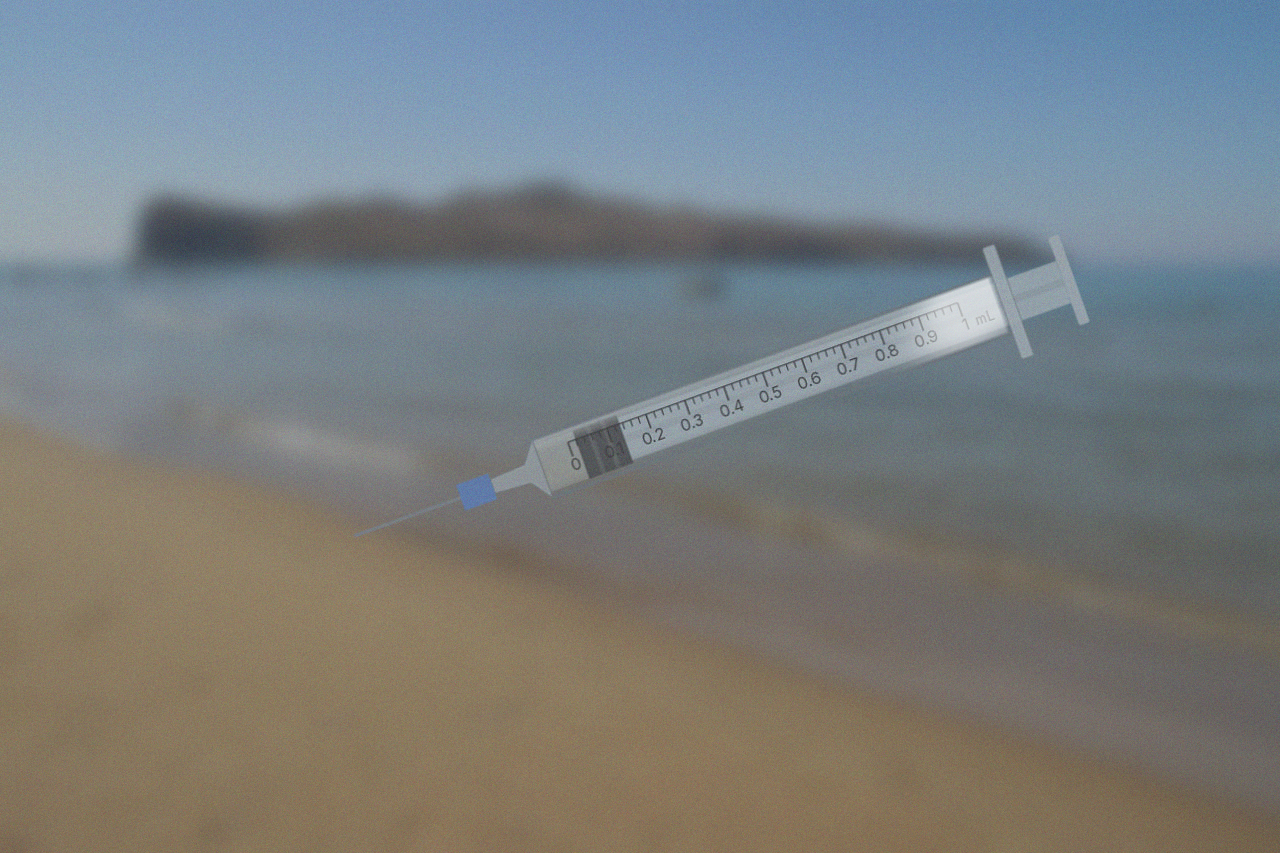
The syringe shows 0.02 mL
